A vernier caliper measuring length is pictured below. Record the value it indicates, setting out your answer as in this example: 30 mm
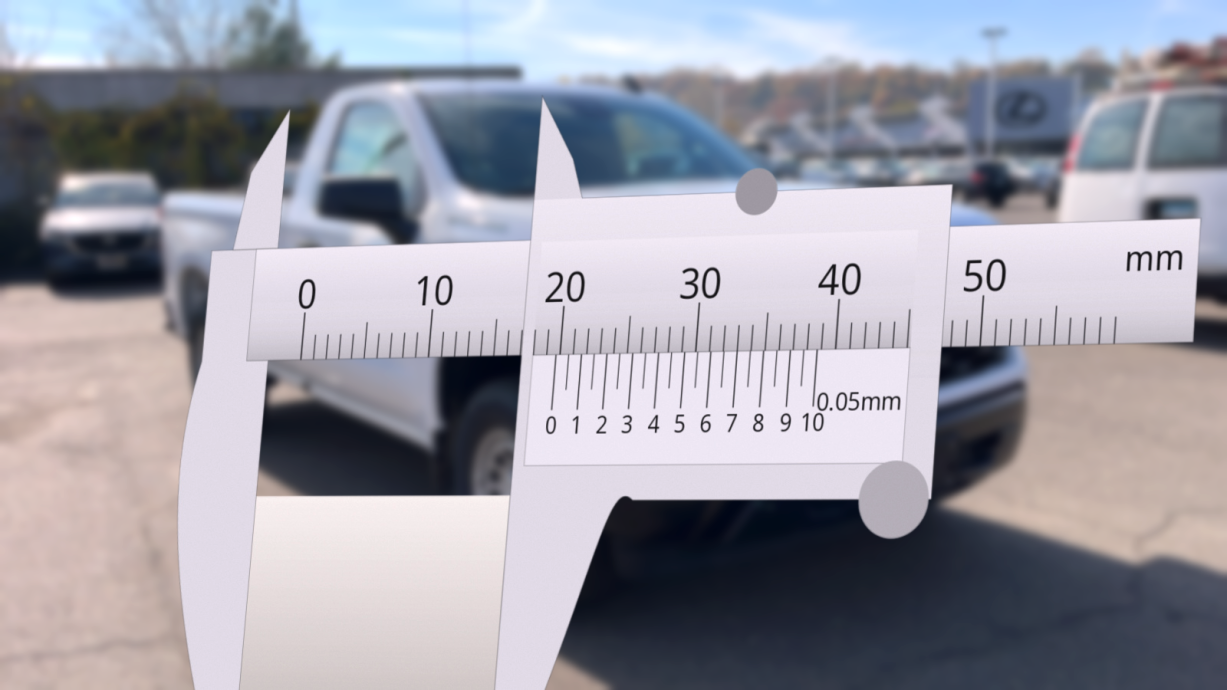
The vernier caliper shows 19.7 mm
